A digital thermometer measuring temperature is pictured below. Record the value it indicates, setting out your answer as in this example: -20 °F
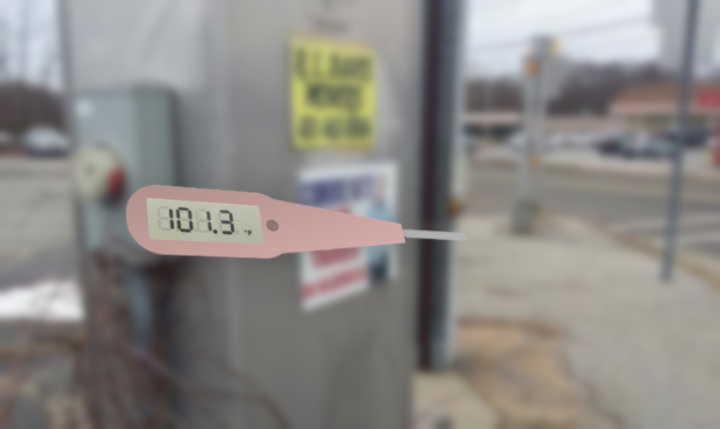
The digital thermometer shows 101.3 °F
